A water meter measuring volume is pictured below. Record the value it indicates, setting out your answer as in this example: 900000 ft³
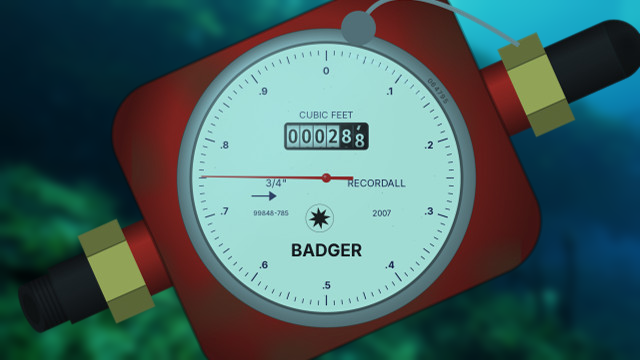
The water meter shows 287.75 ft³
